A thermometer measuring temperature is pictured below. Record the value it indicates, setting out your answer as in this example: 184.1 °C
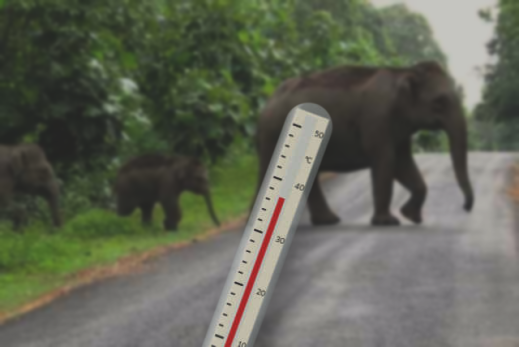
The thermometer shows 37 °C
